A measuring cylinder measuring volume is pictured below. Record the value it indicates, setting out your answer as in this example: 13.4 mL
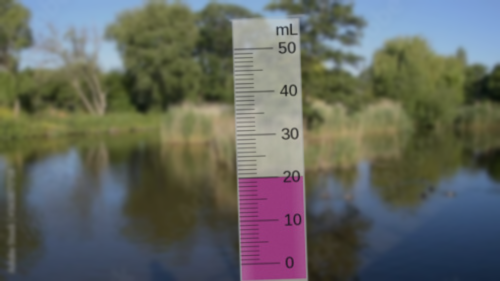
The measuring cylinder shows 20 mL
